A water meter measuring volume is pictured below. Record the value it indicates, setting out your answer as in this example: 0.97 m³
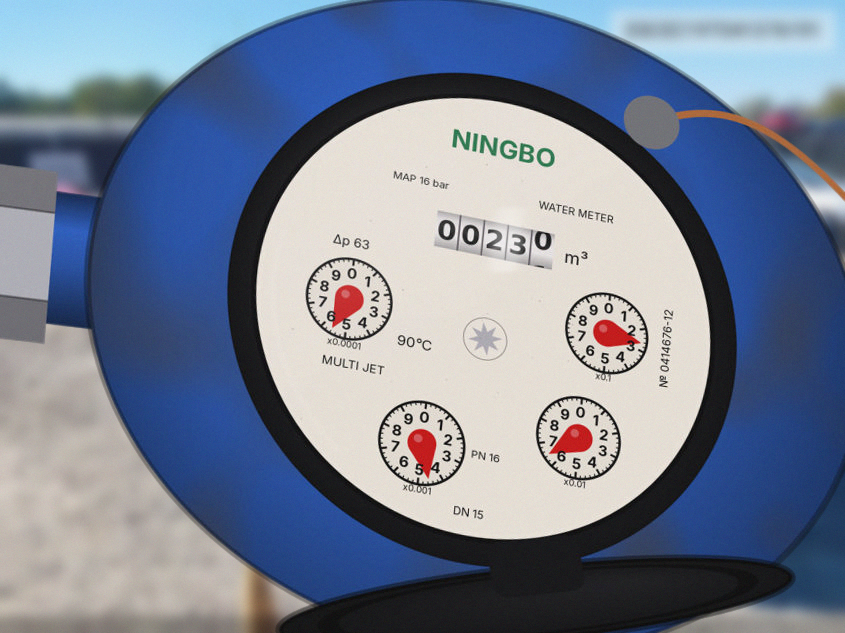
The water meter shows 230.2645 m³
